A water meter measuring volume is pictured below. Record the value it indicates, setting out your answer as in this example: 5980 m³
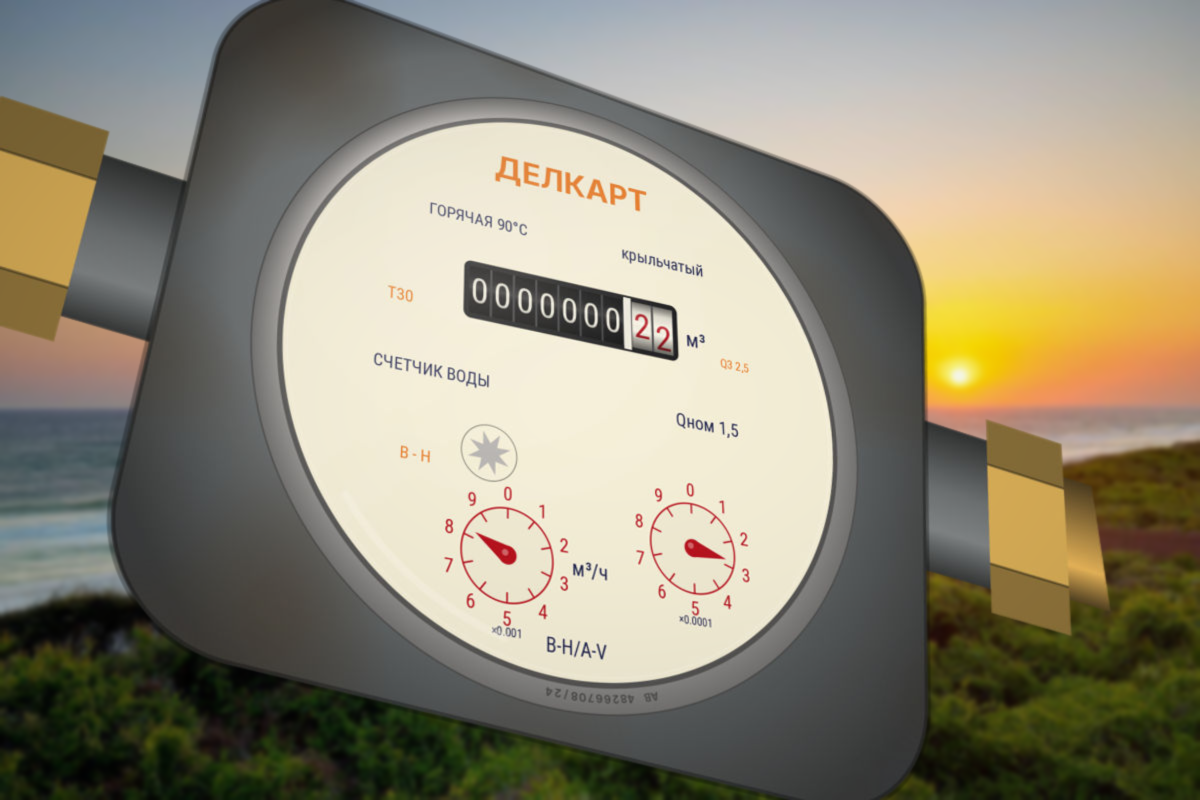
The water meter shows 0.2182 m³
